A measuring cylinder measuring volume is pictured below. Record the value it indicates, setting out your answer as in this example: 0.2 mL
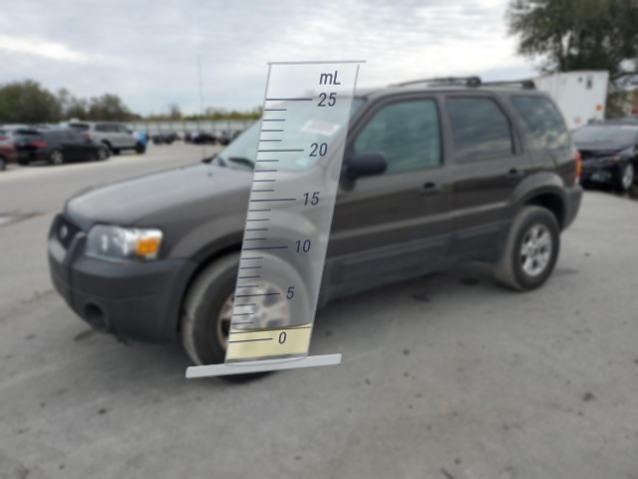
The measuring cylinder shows 1 mL
